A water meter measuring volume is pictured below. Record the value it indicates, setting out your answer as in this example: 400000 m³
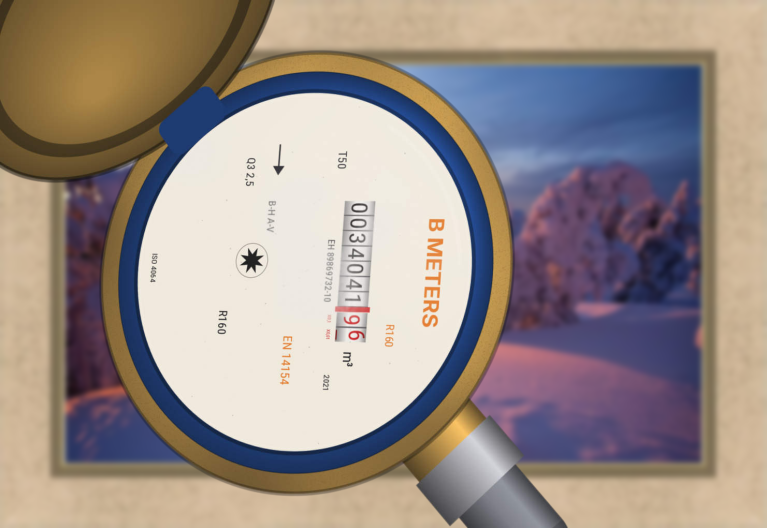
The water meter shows 34041.96 m³
